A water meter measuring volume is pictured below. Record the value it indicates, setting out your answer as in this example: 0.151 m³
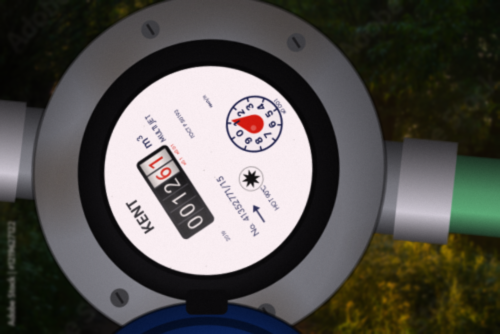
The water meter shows 12.611 m³
